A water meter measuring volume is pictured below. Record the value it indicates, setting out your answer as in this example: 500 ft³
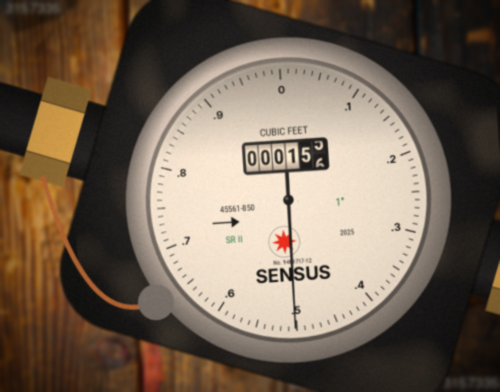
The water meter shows 155.50 ft³
